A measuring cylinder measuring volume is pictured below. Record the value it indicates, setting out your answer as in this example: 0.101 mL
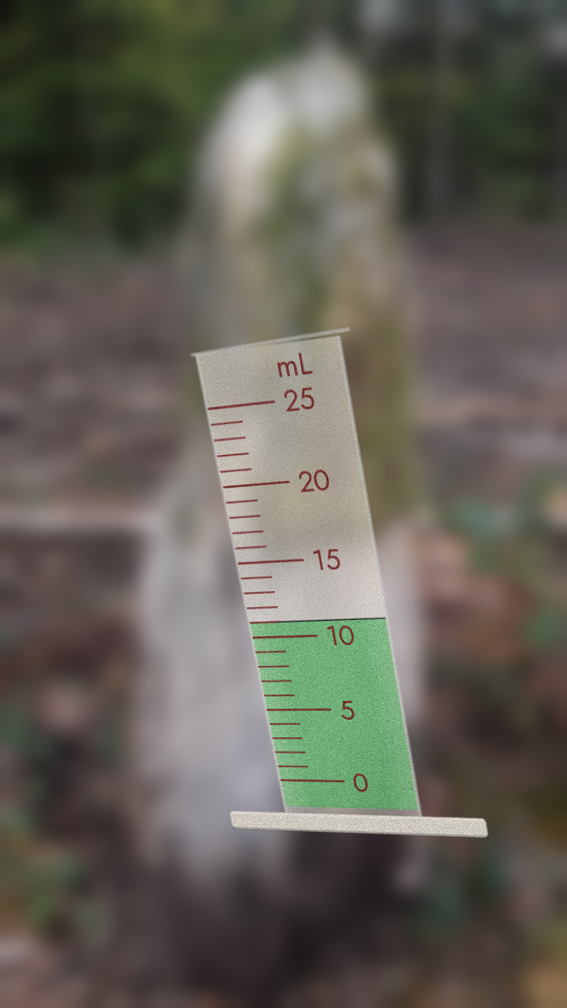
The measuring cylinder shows 11 mL
